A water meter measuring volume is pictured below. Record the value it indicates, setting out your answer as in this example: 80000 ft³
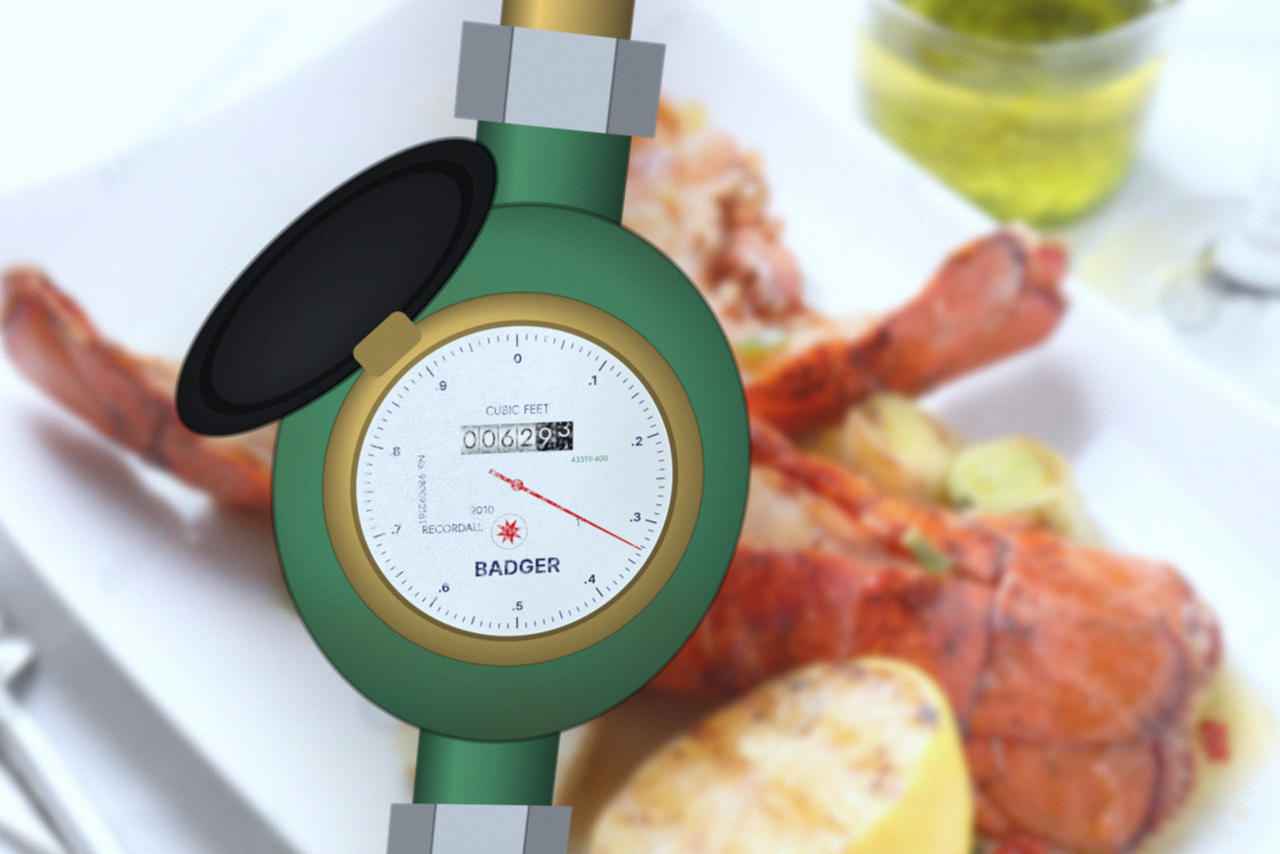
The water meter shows 6293.33 ft³
